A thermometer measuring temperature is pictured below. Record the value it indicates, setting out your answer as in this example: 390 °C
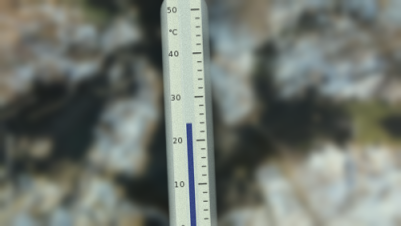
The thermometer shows 24 °C
